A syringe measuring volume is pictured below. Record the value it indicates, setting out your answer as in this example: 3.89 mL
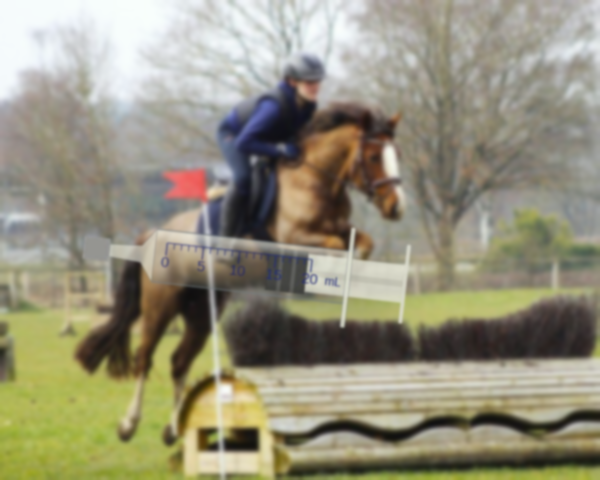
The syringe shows 14 mL
